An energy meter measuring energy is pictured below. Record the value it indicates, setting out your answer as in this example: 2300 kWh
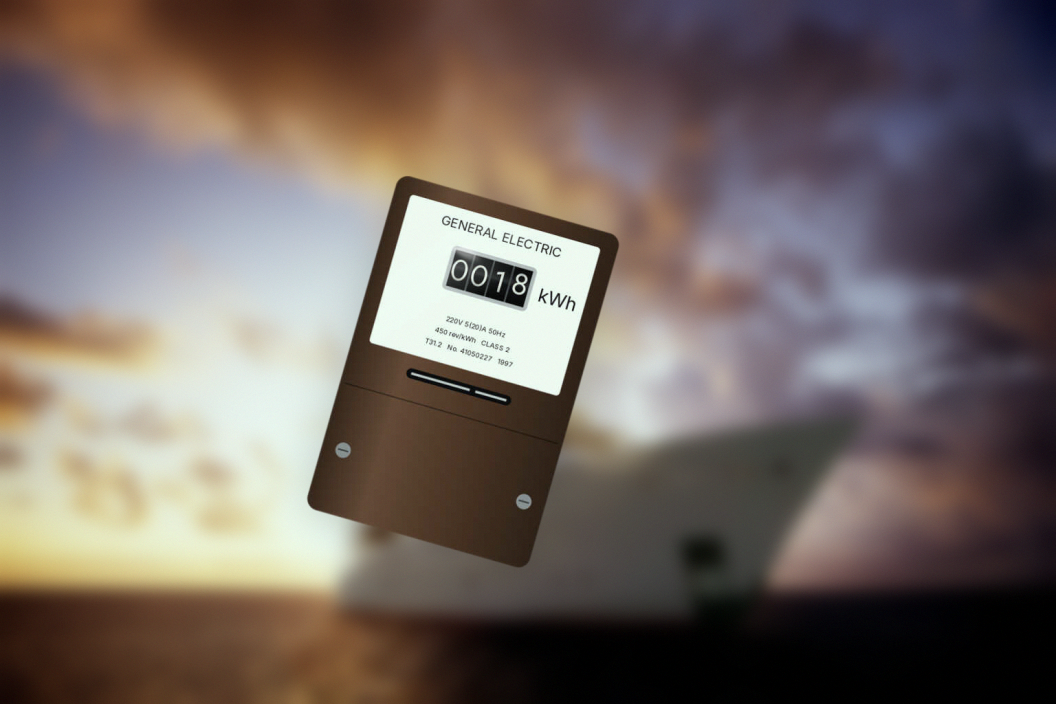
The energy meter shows 18 kWh
